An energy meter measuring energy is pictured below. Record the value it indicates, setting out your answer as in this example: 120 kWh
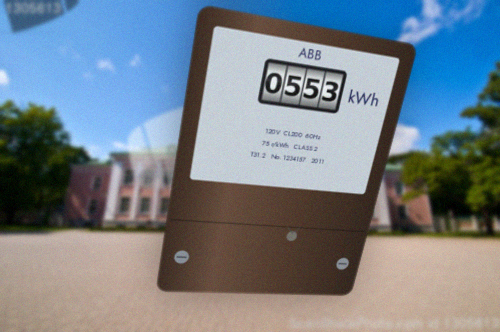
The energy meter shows 553 kWh
